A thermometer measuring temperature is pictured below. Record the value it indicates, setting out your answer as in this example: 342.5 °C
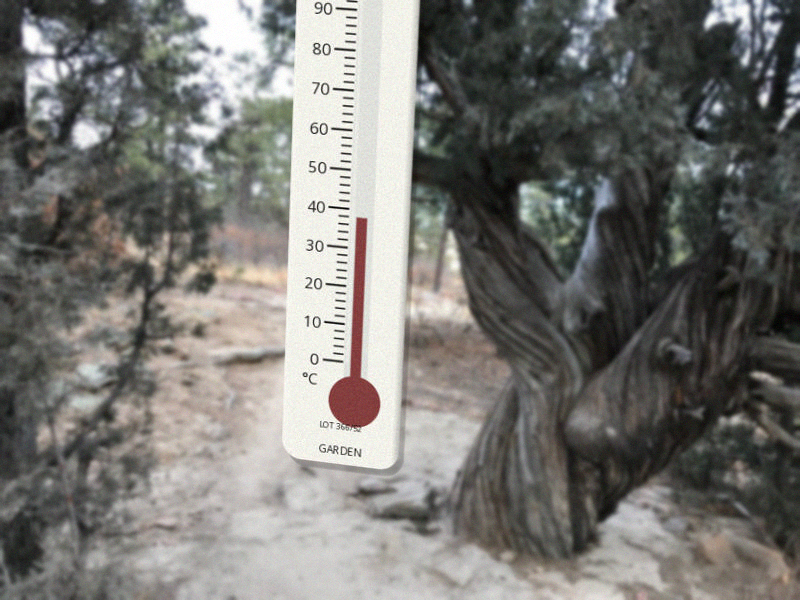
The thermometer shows 38 °C
